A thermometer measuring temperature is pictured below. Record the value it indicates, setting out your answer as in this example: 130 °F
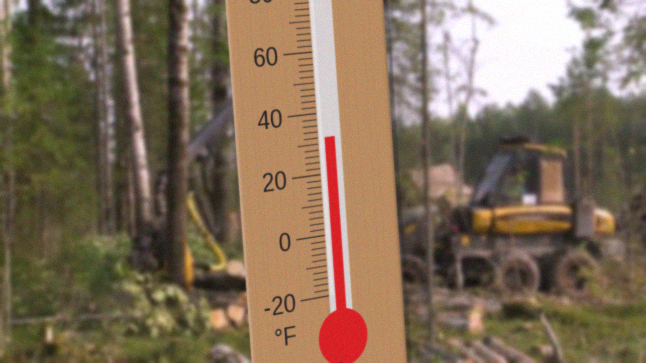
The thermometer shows 32 °F
